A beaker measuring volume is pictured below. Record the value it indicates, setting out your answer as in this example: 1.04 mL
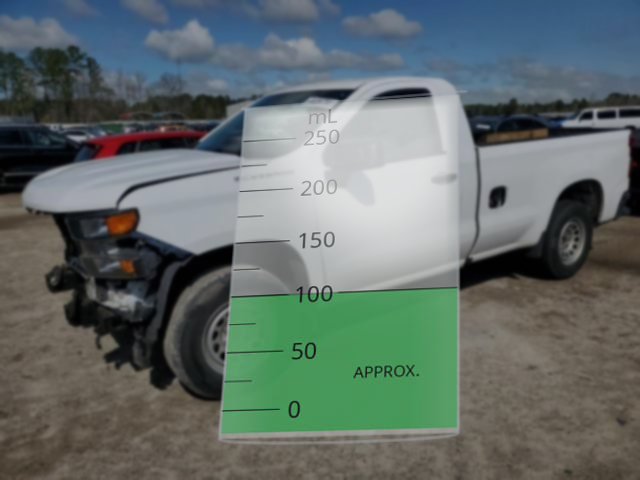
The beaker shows 100 mL
